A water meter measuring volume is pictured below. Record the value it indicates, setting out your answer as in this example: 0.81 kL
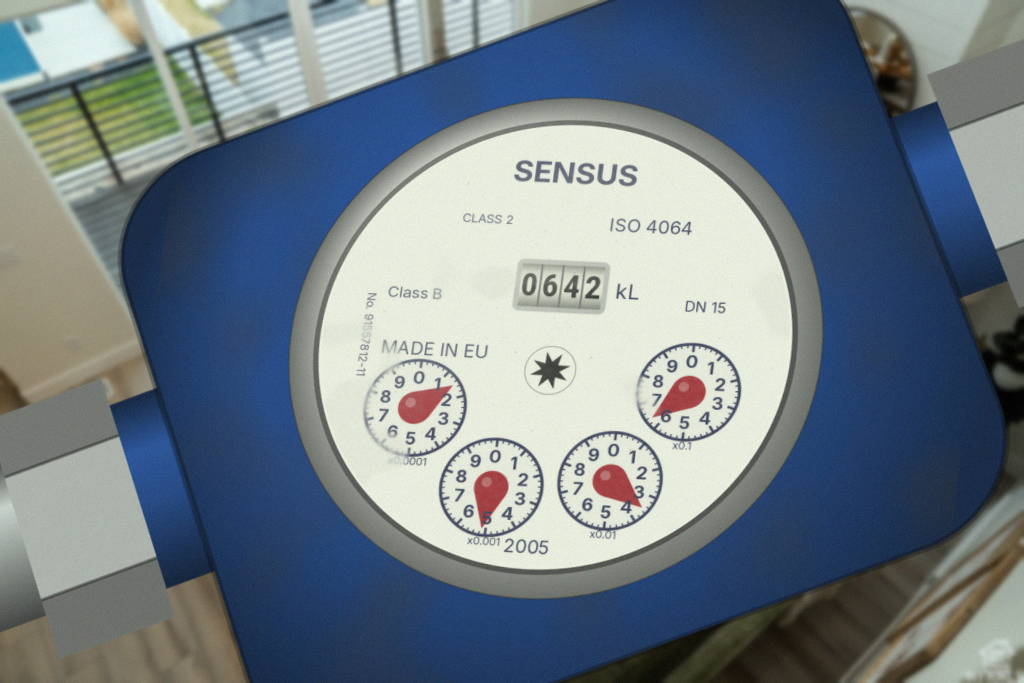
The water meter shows 642.6351 kL
